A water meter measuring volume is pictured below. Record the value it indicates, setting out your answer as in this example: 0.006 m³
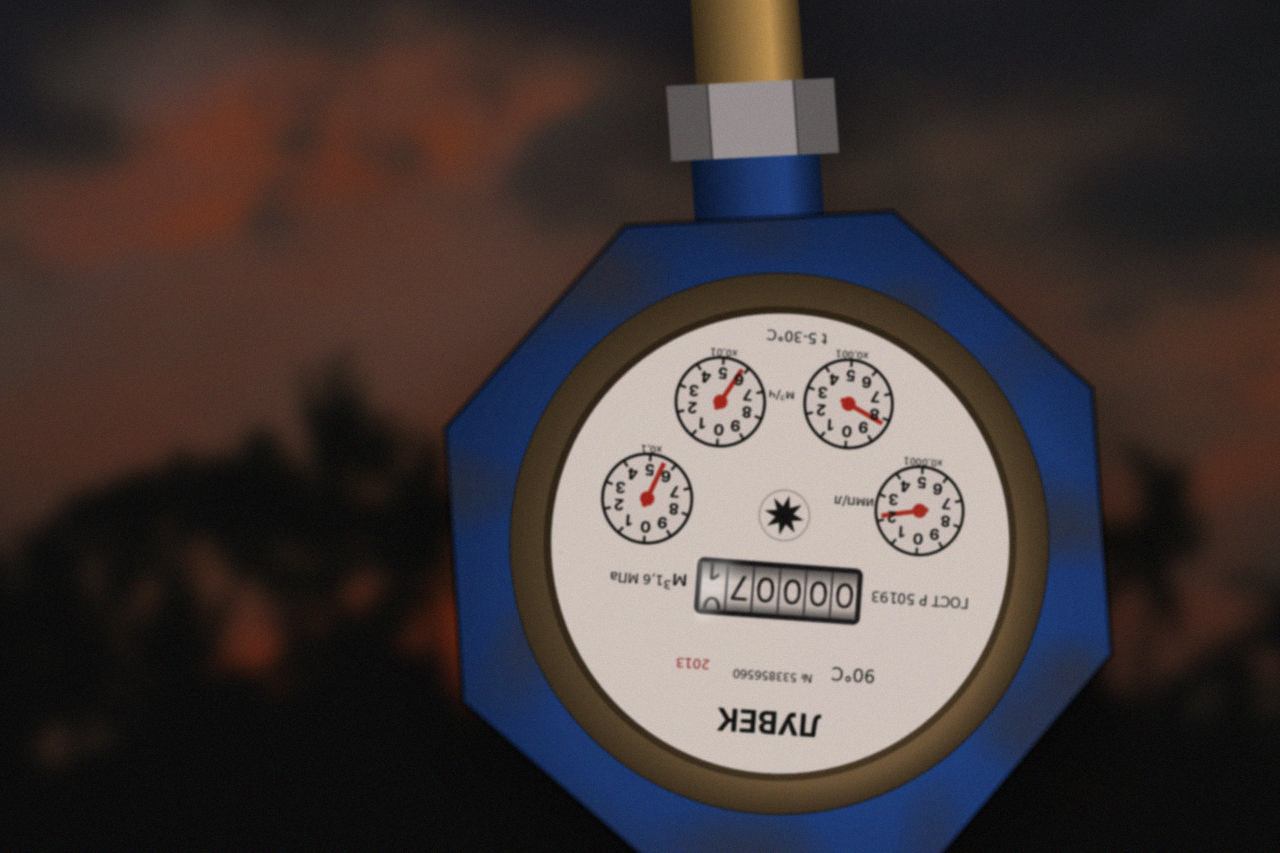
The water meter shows 70.5582 m³
